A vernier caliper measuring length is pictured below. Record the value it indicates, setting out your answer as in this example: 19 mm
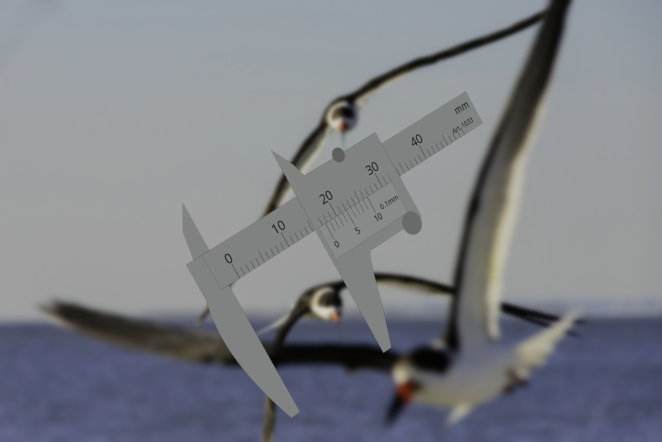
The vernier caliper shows 17.6 mm
